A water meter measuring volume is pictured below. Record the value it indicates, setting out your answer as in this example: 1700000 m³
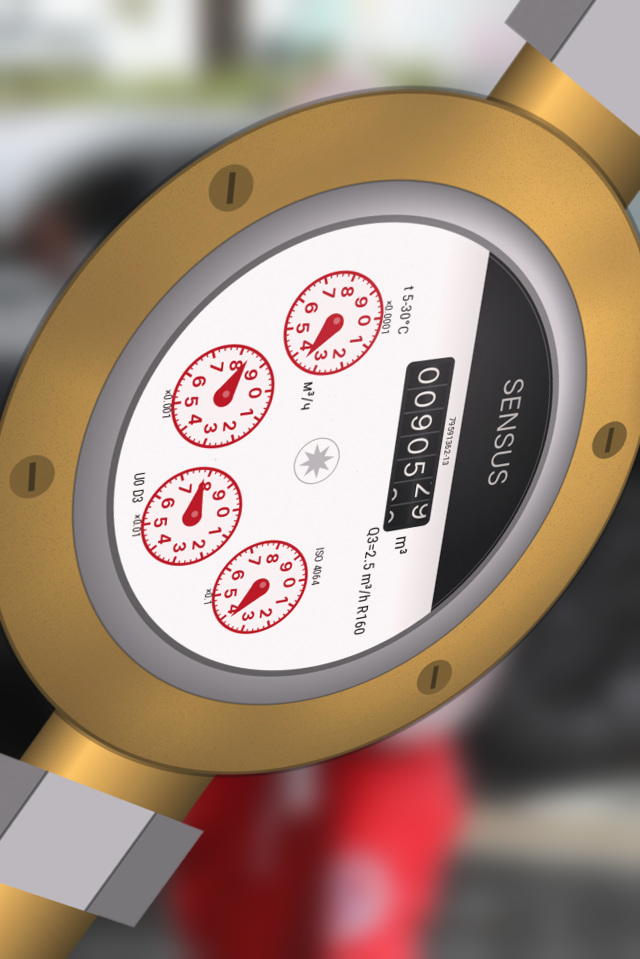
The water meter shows 90529.3783 m³
